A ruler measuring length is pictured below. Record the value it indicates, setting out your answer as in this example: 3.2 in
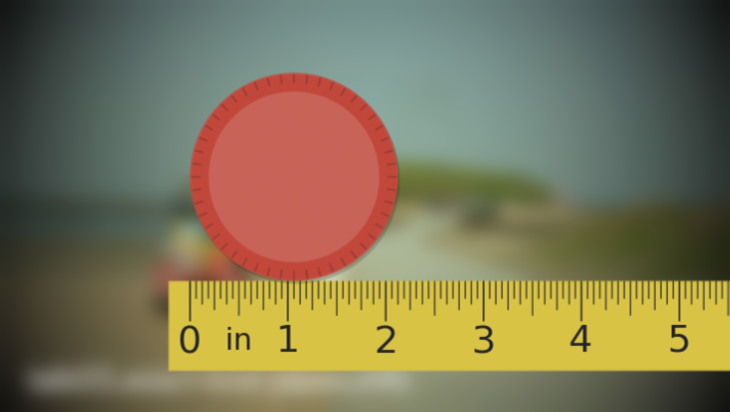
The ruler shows 2.125 in
